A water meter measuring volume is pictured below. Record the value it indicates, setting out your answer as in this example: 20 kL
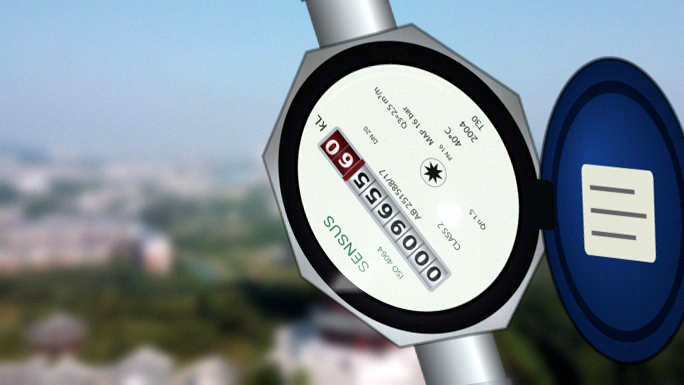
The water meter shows 9655.60 kL
